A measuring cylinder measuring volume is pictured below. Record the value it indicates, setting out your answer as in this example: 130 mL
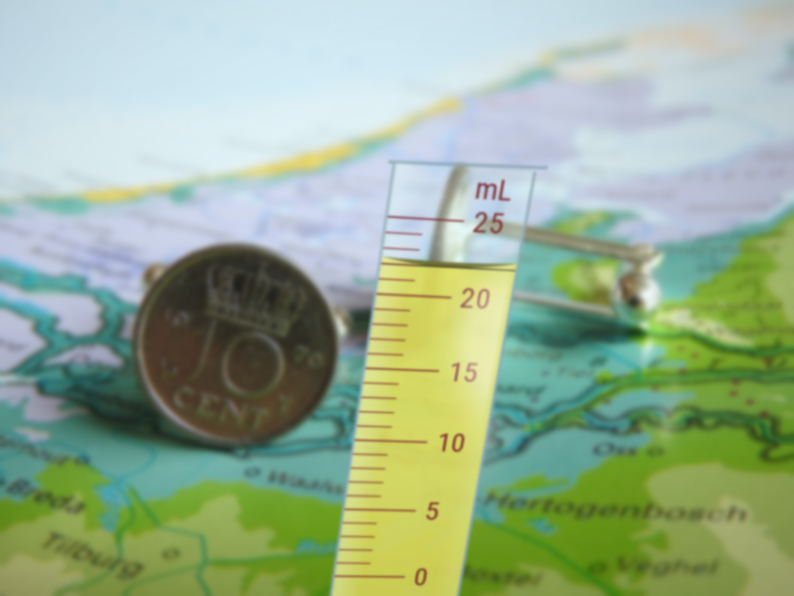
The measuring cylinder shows 22 mL
